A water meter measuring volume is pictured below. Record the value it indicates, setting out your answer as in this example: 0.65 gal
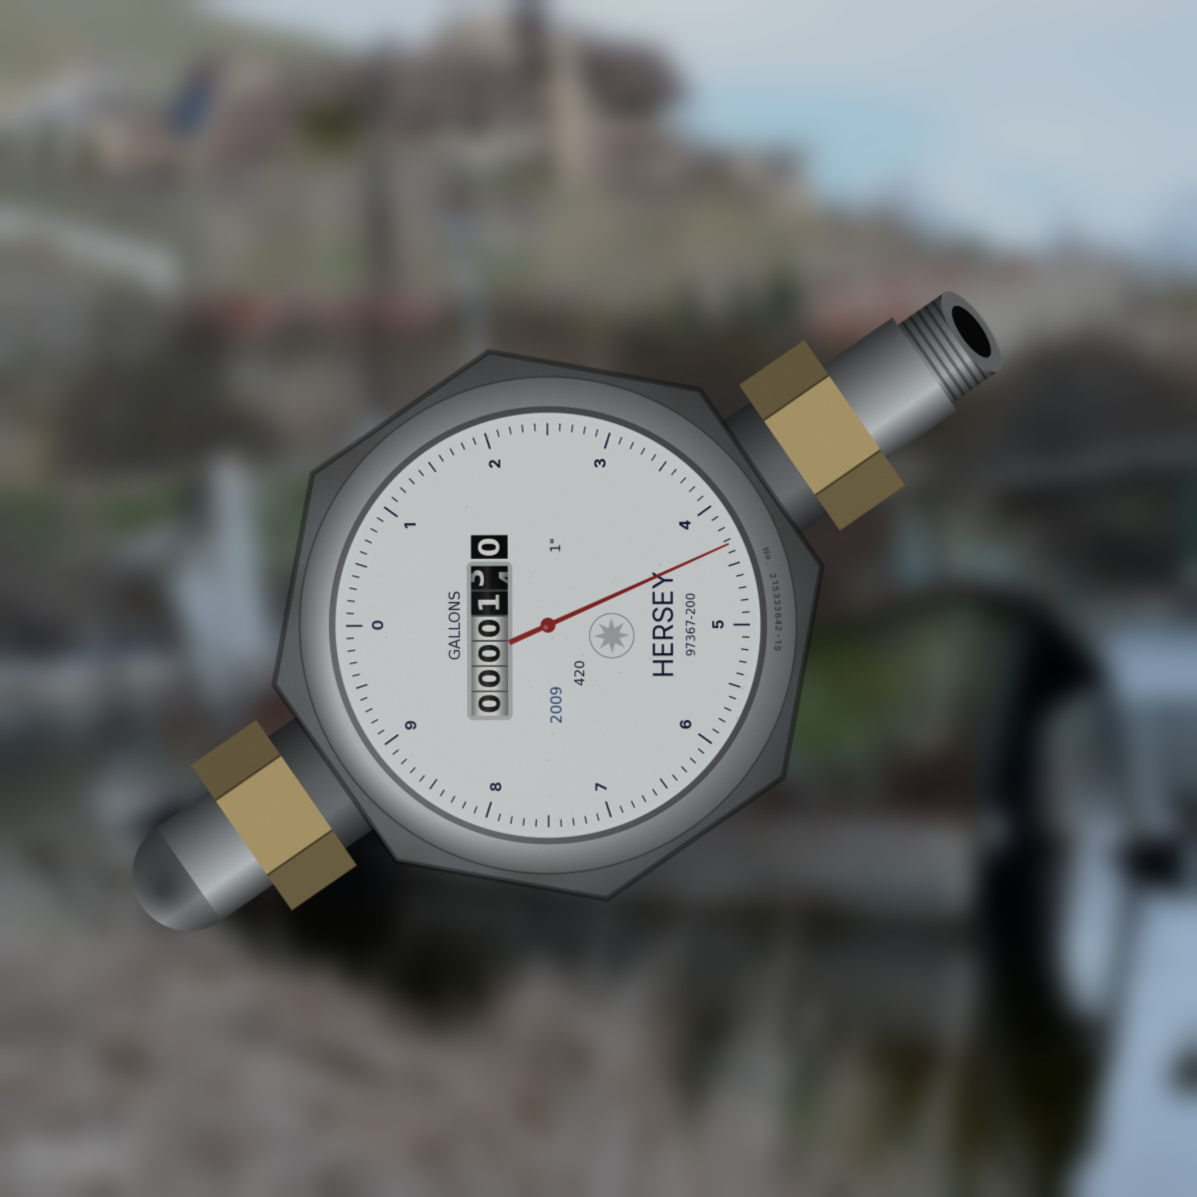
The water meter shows 134.3 gal
